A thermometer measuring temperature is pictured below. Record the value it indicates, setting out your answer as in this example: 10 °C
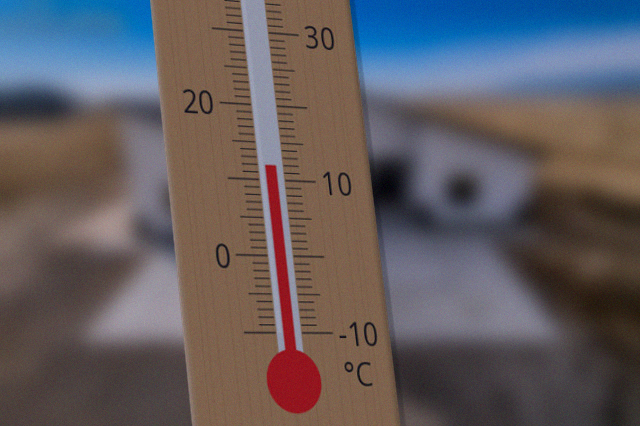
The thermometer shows 12 °C
